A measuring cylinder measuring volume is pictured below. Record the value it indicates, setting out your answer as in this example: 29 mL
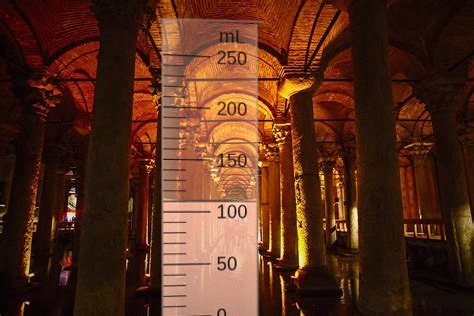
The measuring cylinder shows 110 mL
